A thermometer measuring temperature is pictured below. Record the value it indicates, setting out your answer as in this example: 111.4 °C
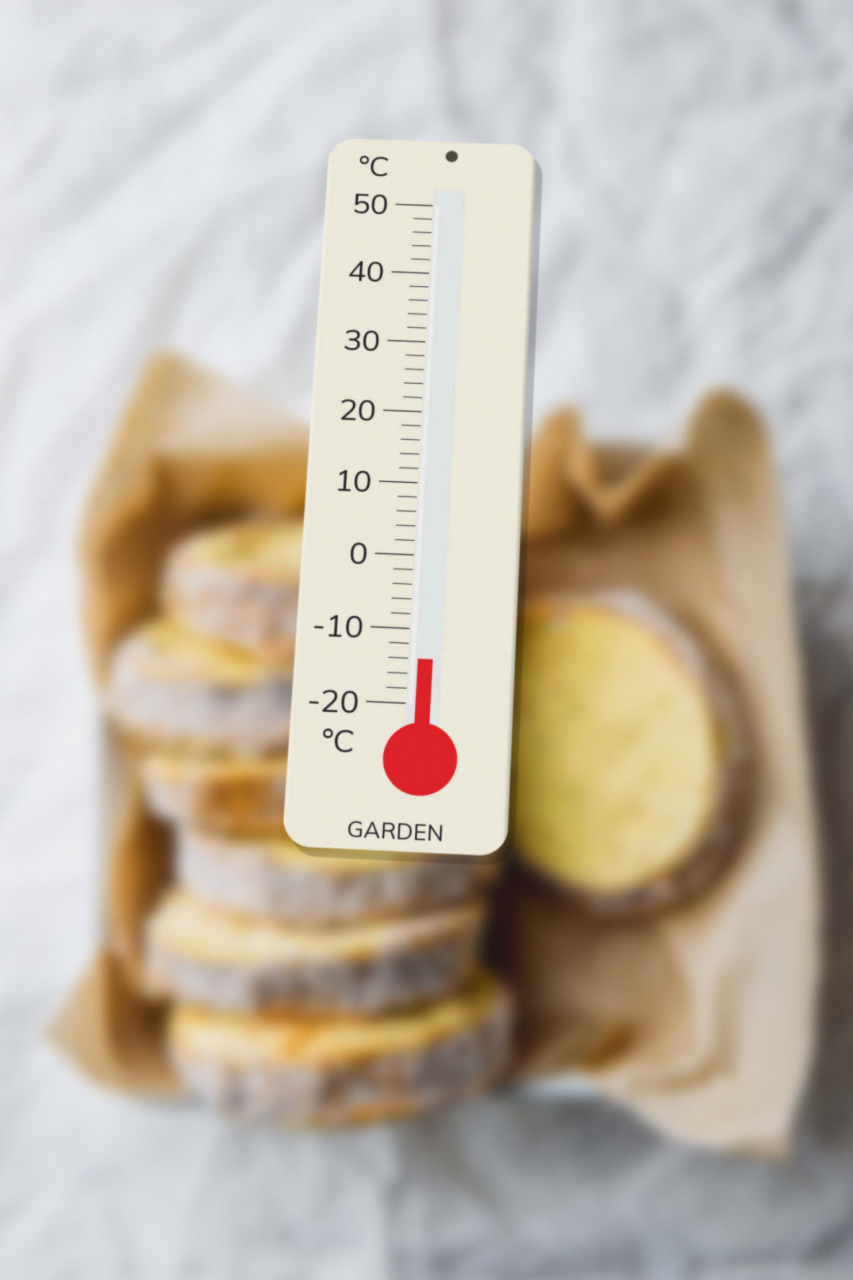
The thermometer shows -14 °C
